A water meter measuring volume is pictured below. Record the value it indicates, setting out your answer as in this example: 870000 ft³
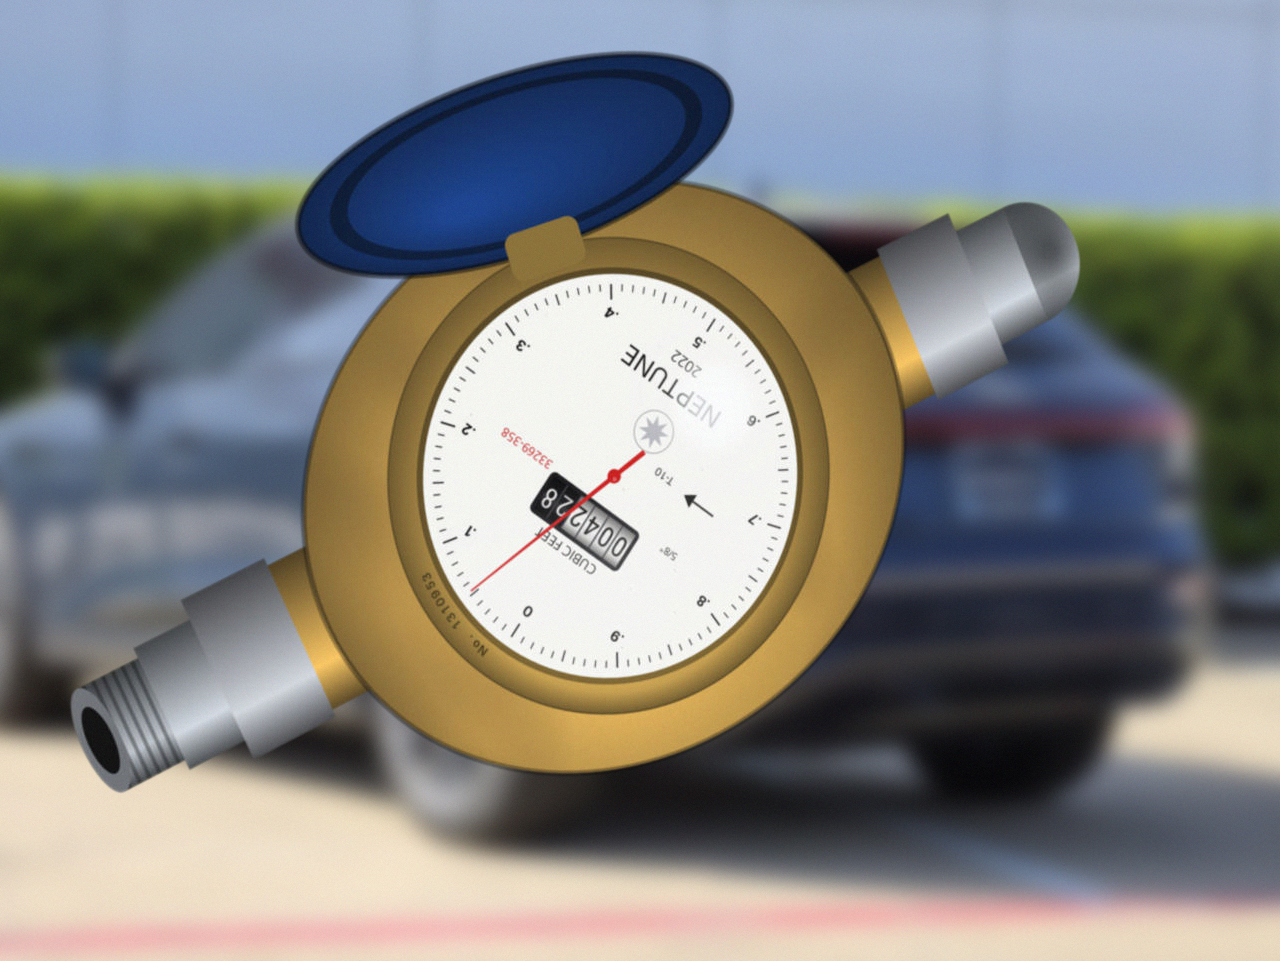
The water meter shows 4228.05 ft³
